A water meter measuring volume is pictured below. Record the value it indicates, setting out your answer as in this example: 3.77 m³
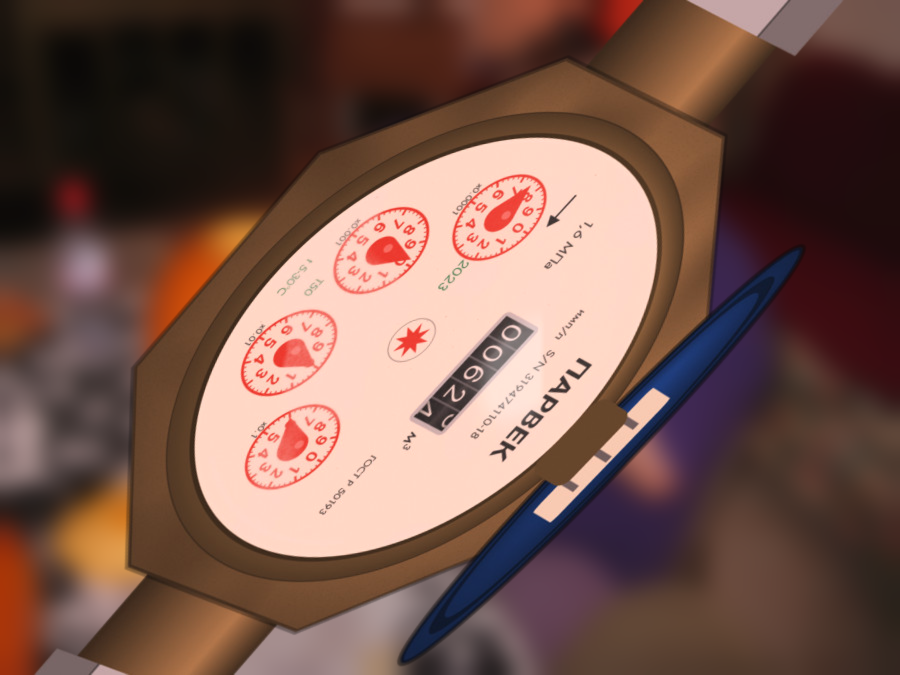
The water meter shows 623.5997 m³
